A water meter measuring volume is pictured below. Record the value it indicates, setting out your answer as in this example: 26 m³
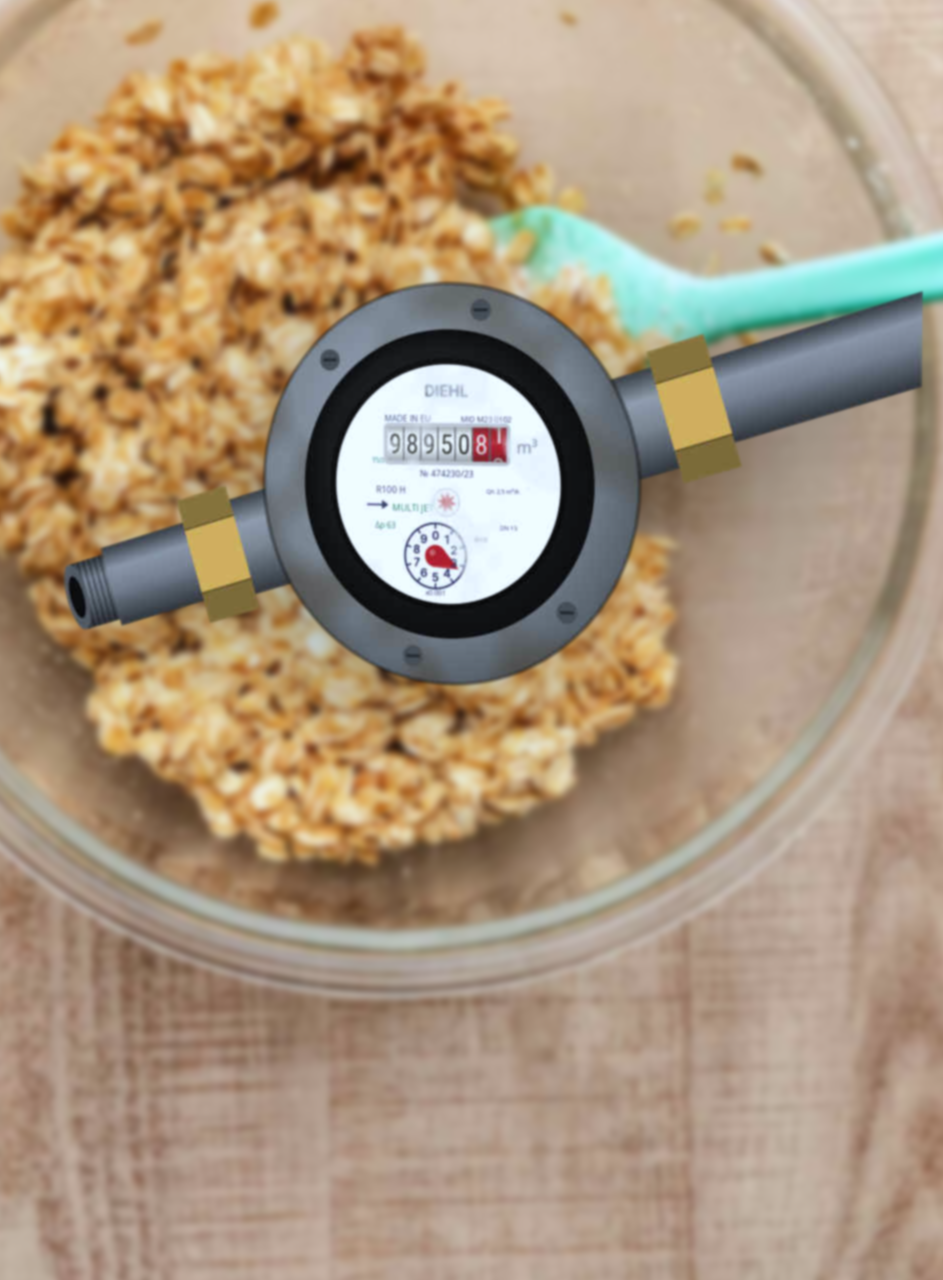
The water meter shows 98950.813 m³
